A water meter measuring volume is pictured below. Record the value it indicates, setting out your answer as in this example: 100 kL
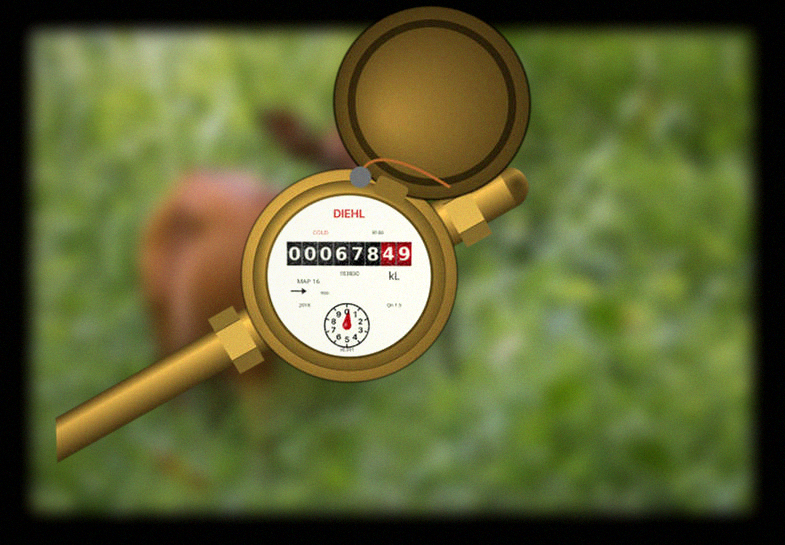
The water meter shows 678.490 kL
